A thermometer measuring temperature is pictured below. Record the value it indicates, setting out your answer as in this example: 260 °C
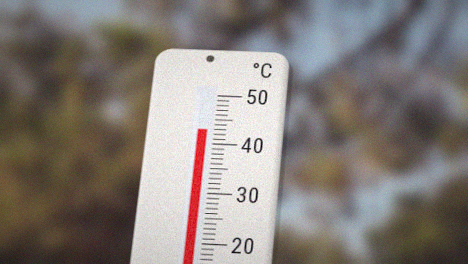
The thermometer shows 43 °C
